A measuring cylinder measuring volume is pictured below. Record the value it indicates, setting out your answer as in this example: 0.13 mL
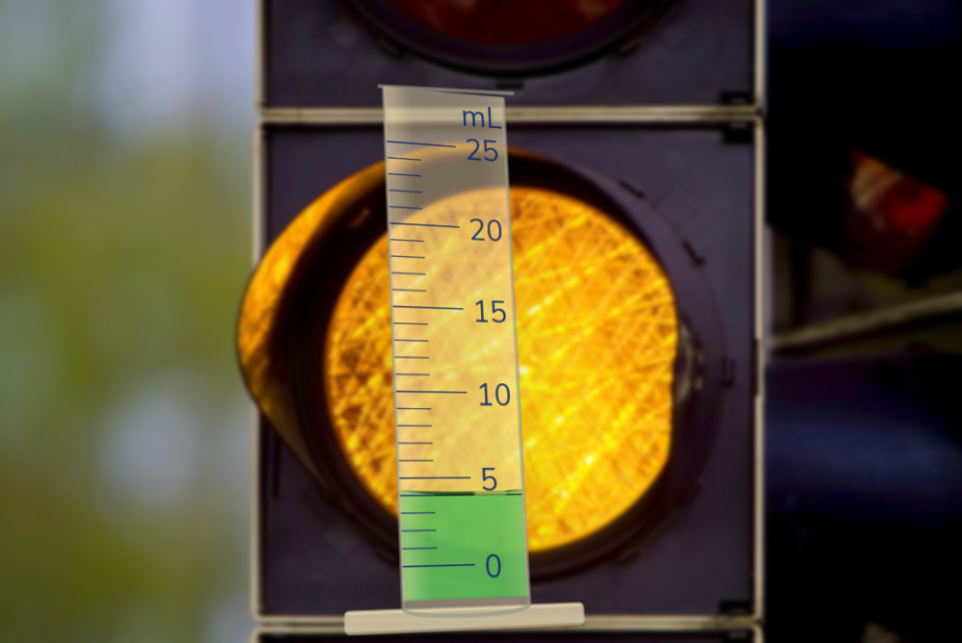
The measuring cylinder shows 4 mL
